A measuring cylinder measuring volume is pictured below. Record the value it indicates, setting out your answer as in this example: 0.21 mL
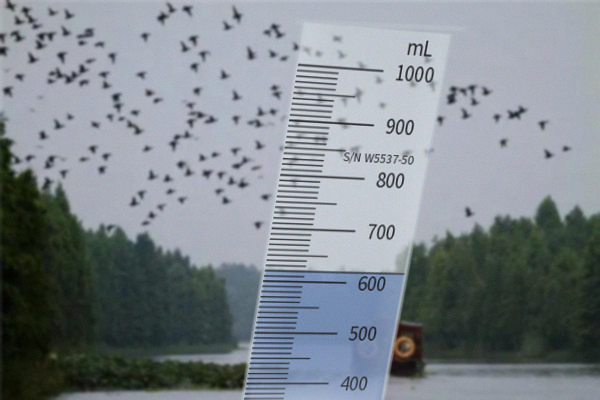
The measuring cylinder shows 620 mL
